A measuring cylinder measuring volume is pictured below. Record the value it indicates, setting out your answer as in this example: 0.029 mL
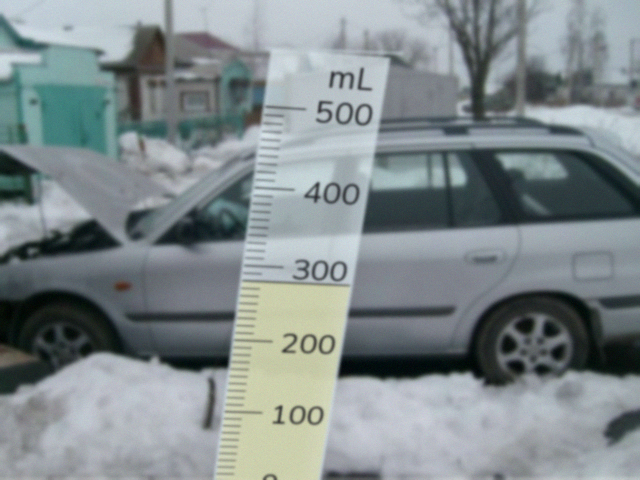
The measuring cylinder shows 280 mL
